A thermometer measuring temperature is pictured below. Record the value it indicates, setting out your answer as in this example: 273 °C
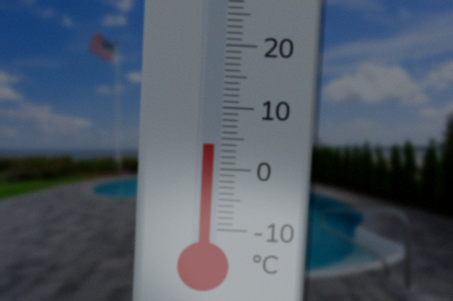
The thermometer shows 4 °C
